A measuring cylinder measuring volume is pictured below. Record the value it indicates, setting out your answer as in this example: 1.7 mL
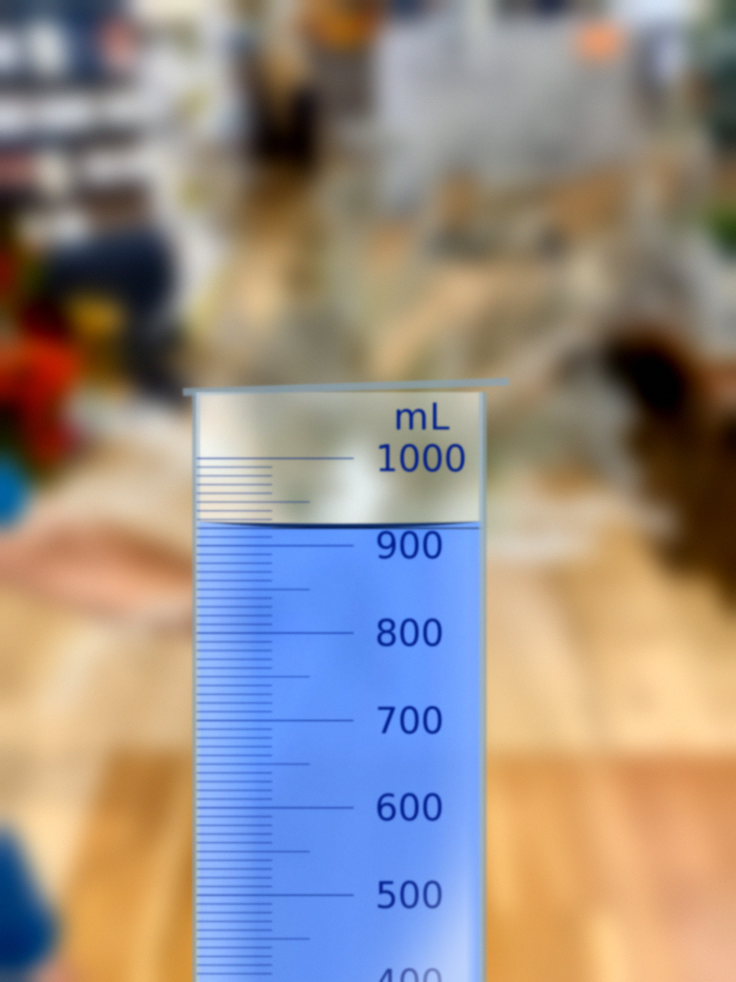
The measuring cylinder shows 920 mL
